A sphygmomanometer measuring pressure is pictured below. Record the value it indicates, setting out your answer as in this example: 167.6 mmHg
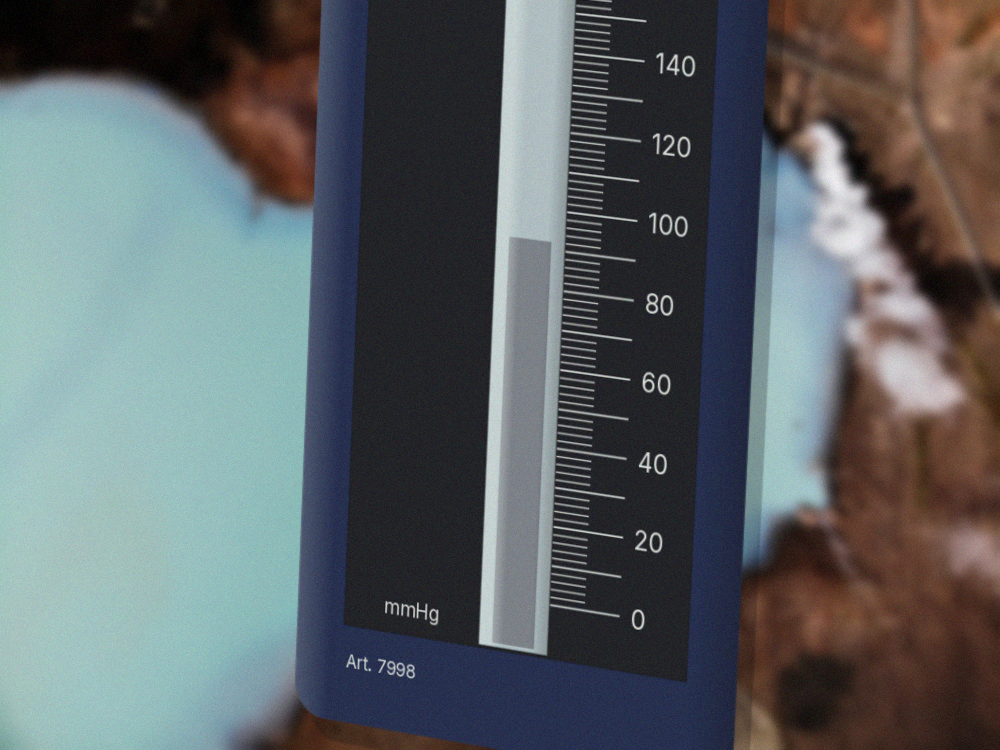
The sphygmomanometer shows 92 mmHg
